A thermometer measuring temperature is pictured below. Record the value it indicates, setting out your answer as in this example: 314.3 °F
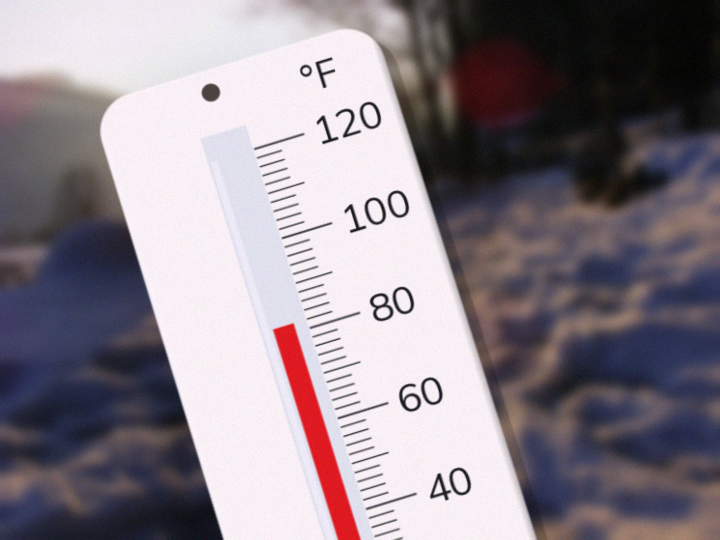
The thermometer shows 82 °F
